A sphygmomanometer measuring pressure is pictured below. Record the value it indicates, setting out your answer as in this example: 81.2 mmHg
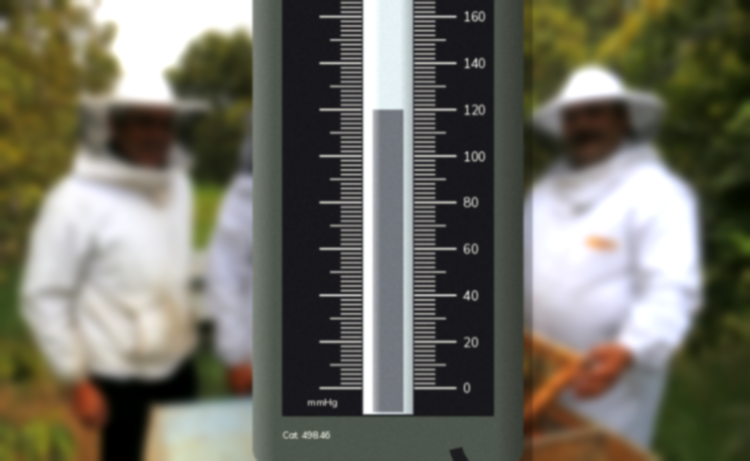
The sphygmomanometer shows 120 mmHg
